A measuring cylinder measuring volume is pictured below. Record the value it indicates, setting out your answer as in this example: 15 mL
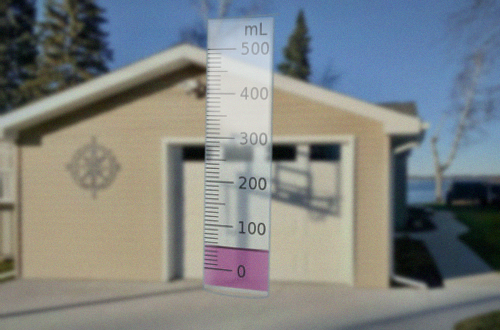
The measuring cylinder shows 50 mL
